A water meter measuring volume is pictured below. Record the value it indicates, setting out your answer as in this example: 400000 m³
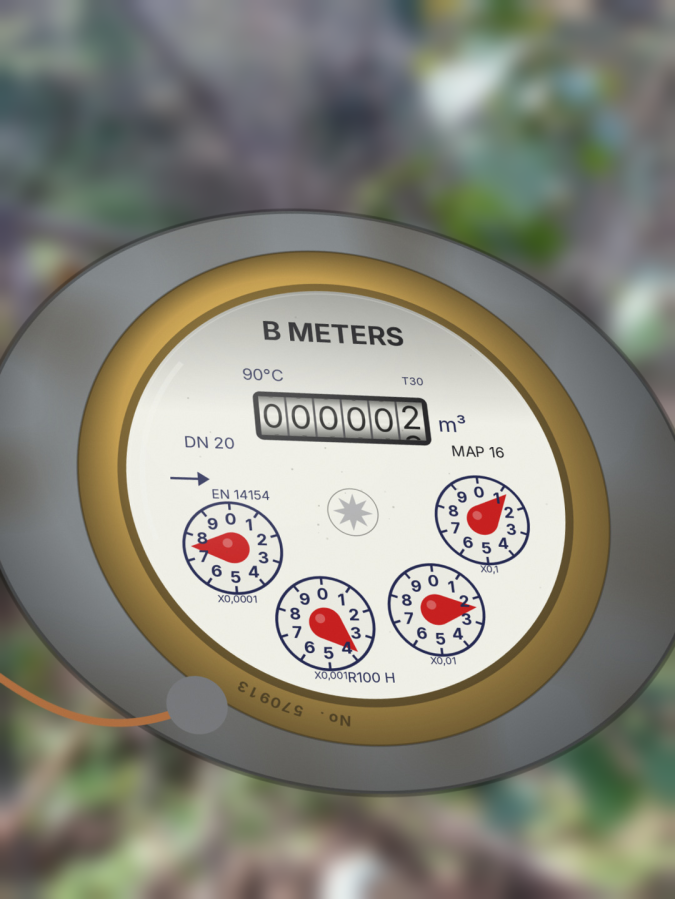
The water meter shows 2.1237 m³
